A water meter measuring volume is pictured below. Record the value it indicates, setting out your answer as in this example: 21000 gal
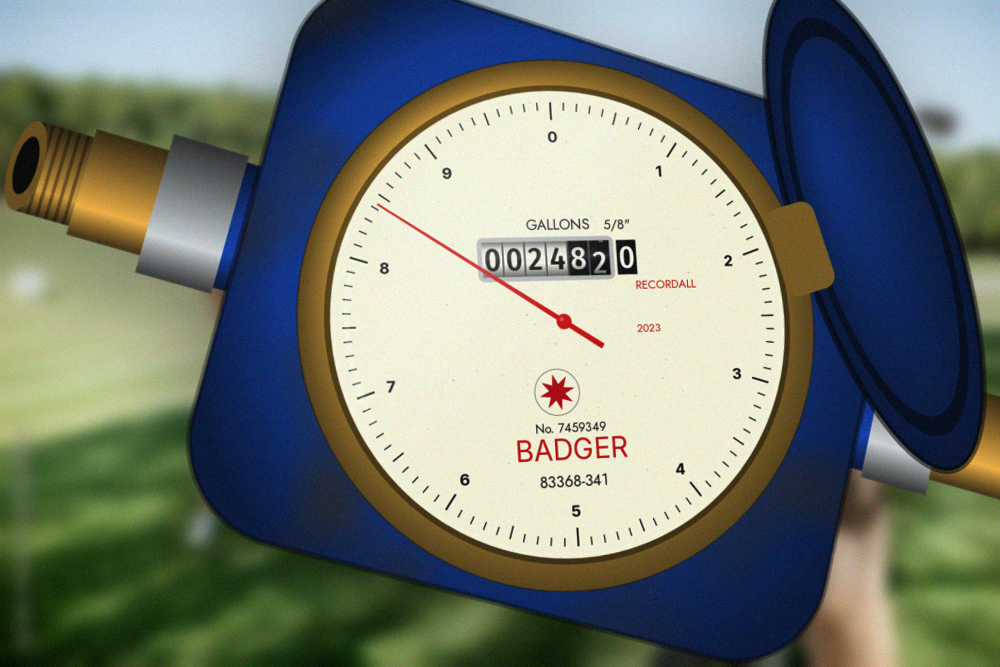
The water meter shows 24818.4 gal
